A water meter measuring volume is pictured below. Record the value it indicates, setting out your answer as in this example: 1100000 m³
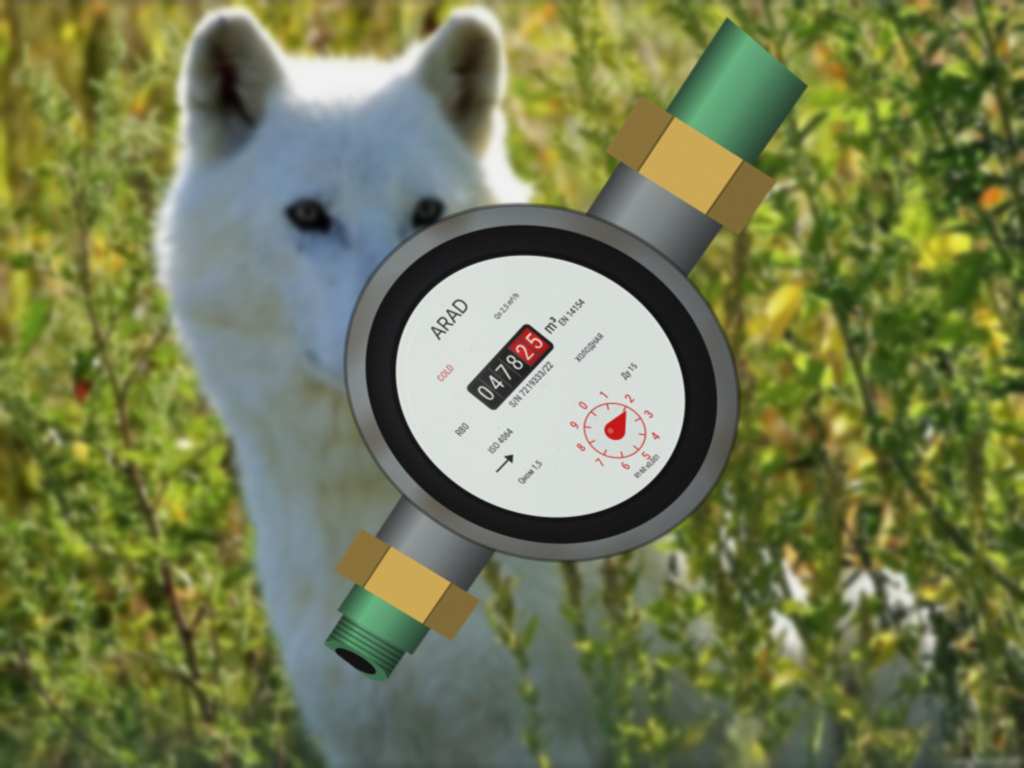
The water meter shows 478.252 m³
